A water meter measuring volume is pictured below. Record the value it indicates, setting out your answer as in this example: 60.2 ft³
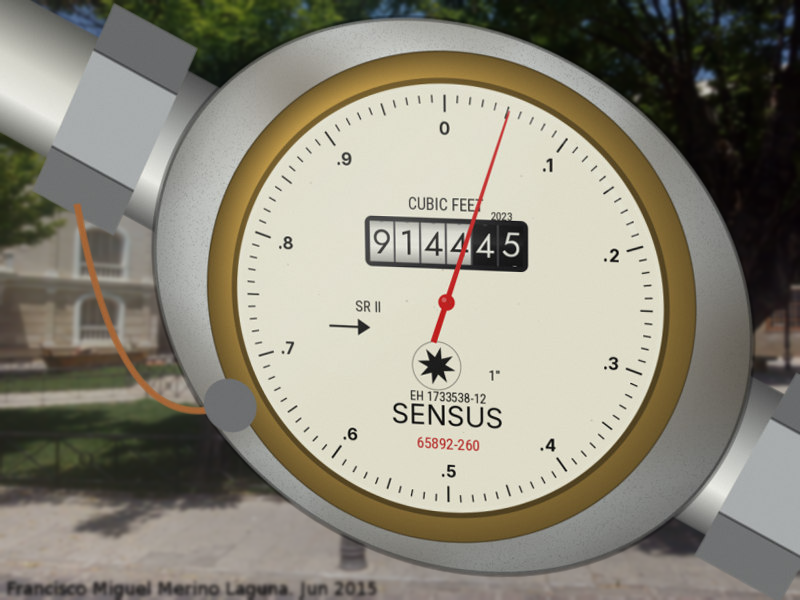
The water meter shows 914445.05 ft³
